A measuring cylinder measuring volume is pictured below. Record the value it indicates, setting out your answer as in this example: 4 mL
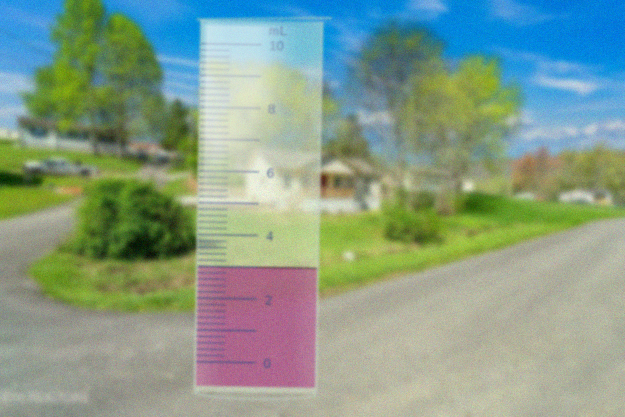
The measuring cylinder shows 3 mL
